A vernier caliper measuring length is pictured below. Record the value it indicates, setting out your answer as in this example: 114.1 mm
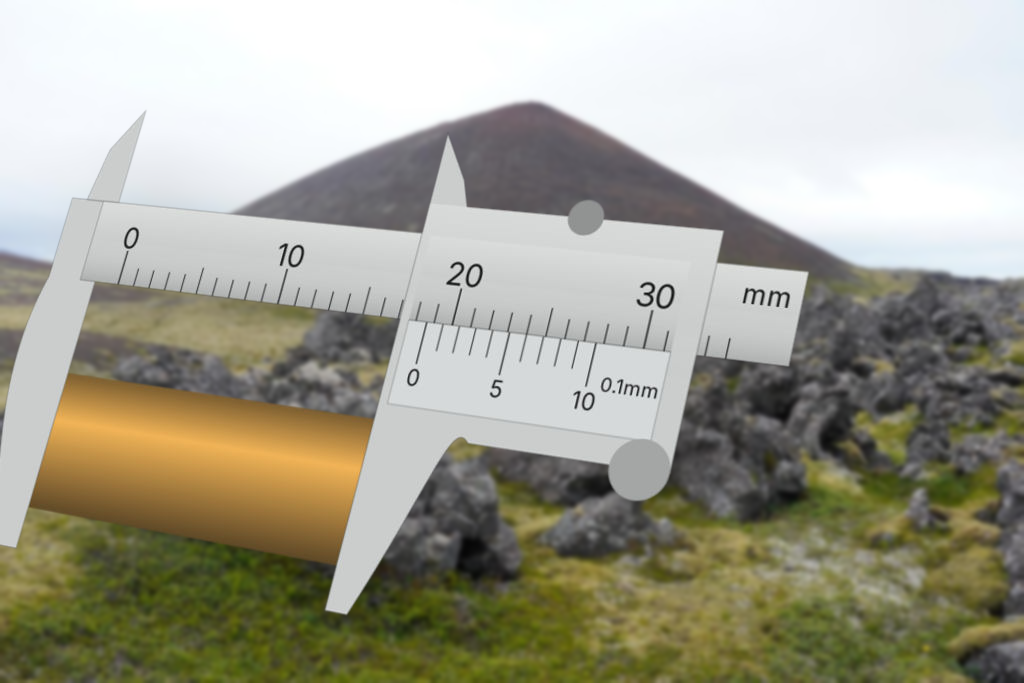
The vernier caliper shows 18.6 mm
